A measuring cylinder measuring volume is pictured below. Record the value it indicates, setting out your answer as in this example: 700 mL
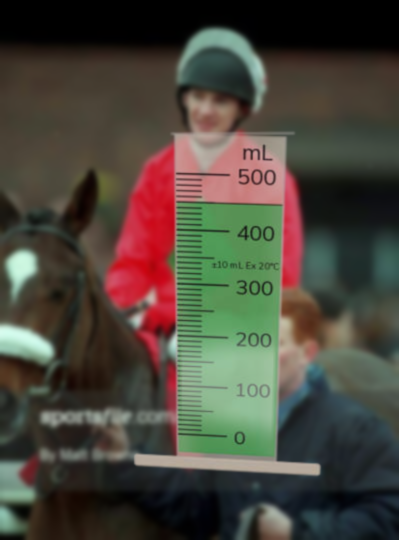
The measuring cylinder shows 450 mL
